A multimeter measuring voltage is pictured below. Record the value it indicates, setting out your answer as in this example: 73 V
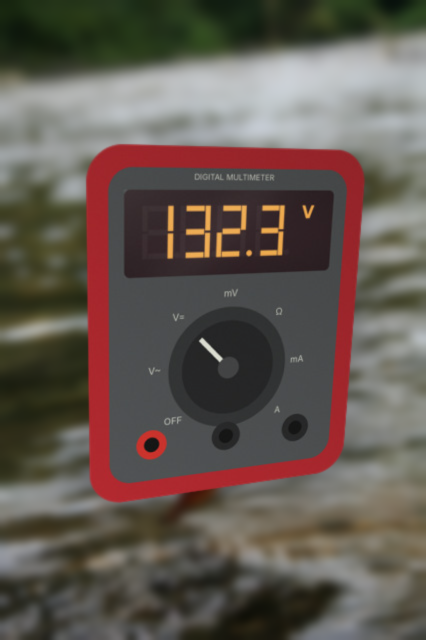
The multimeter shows 132.3 V
